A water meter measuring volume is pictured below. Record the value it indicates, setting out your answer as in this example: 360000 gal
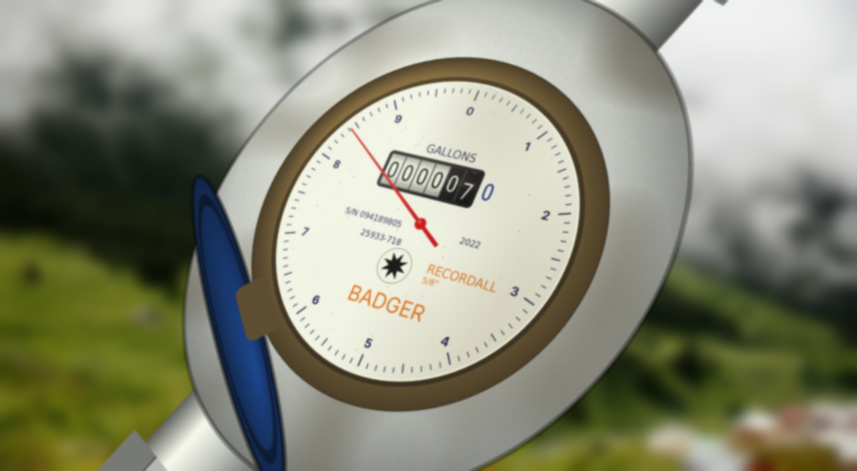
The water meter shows 68.4 gal
